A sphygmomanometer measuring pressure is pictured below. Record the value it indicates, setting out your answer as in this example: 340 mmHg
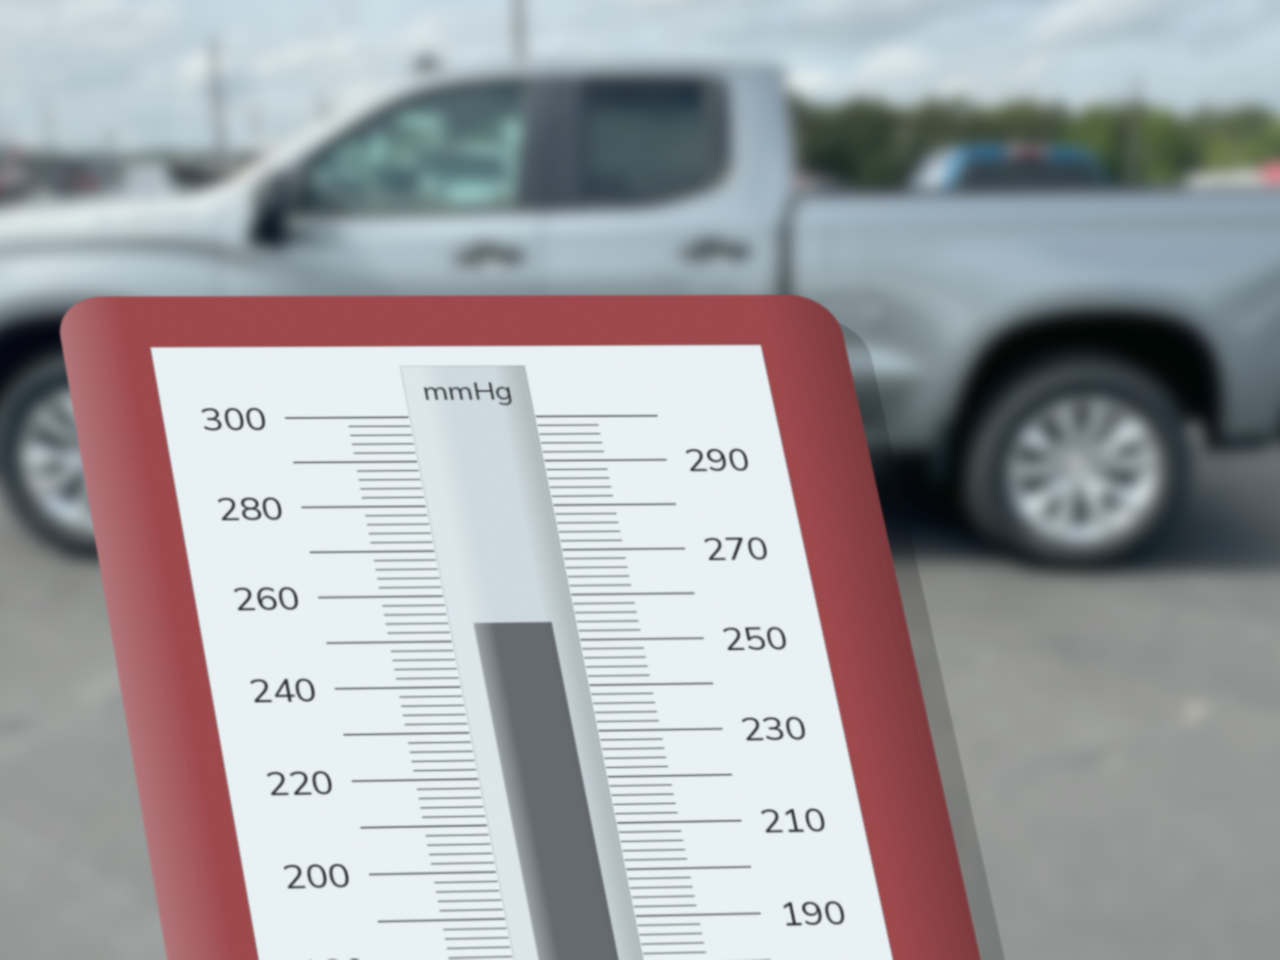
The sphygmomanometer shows 254 mmHg
